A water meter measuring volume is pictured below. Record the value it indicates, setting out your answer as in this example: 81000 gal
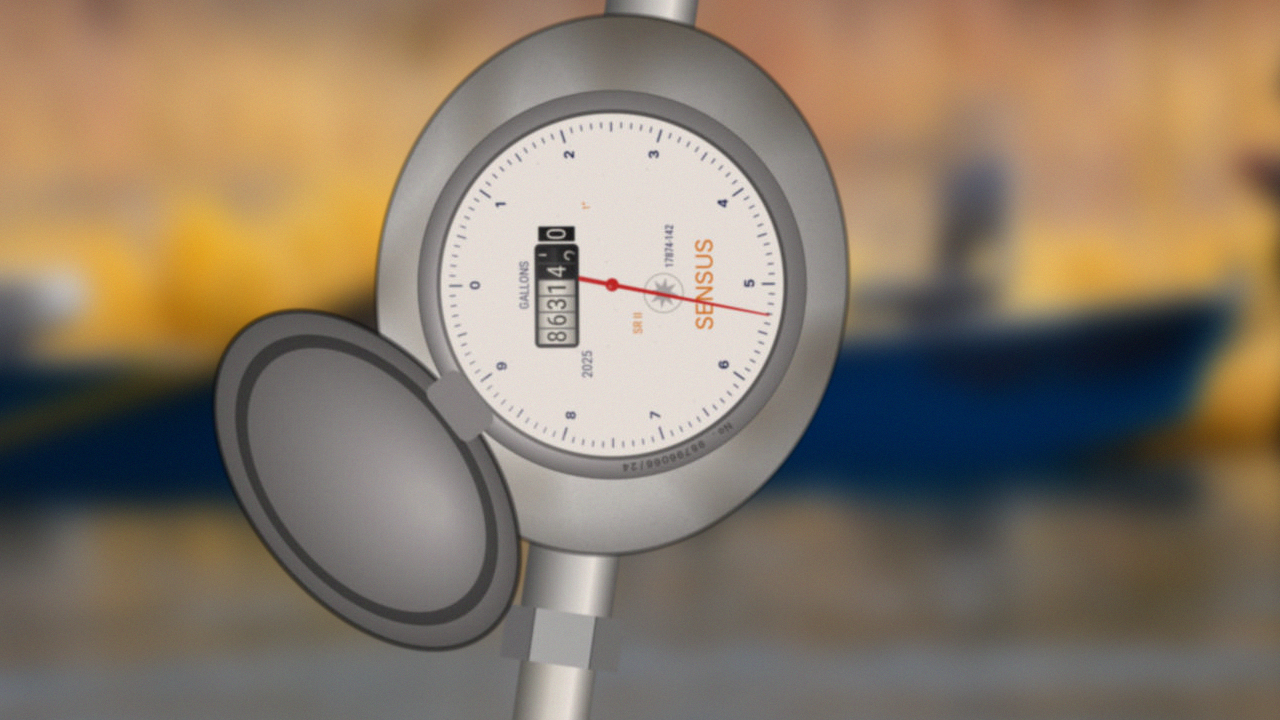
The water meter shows 8631415.3 gal
